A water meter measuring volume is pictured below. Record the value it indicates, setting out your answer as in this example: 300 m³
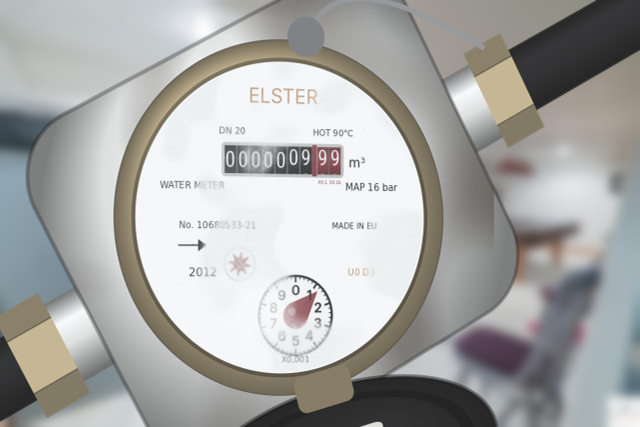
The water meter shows 9.991 m³
